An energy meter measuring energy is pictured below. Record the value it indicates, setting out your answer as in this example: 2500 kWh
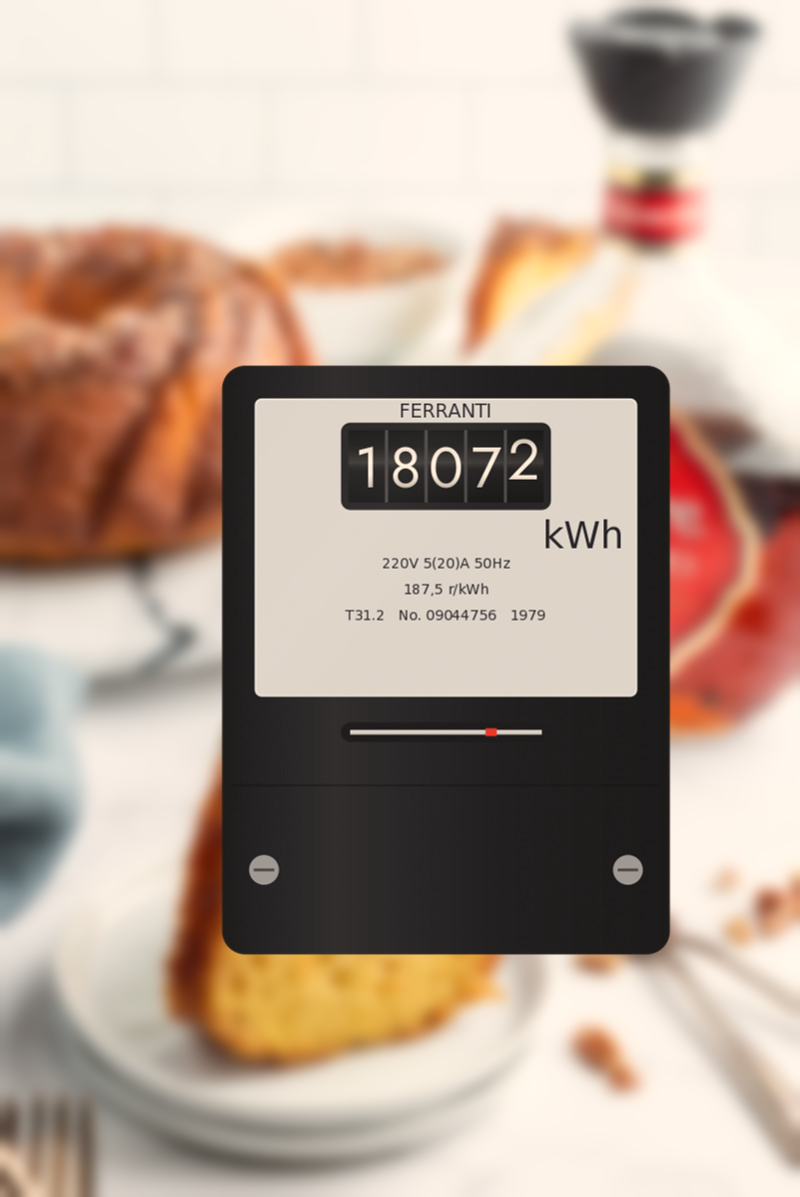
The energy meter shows 18072 kWh
